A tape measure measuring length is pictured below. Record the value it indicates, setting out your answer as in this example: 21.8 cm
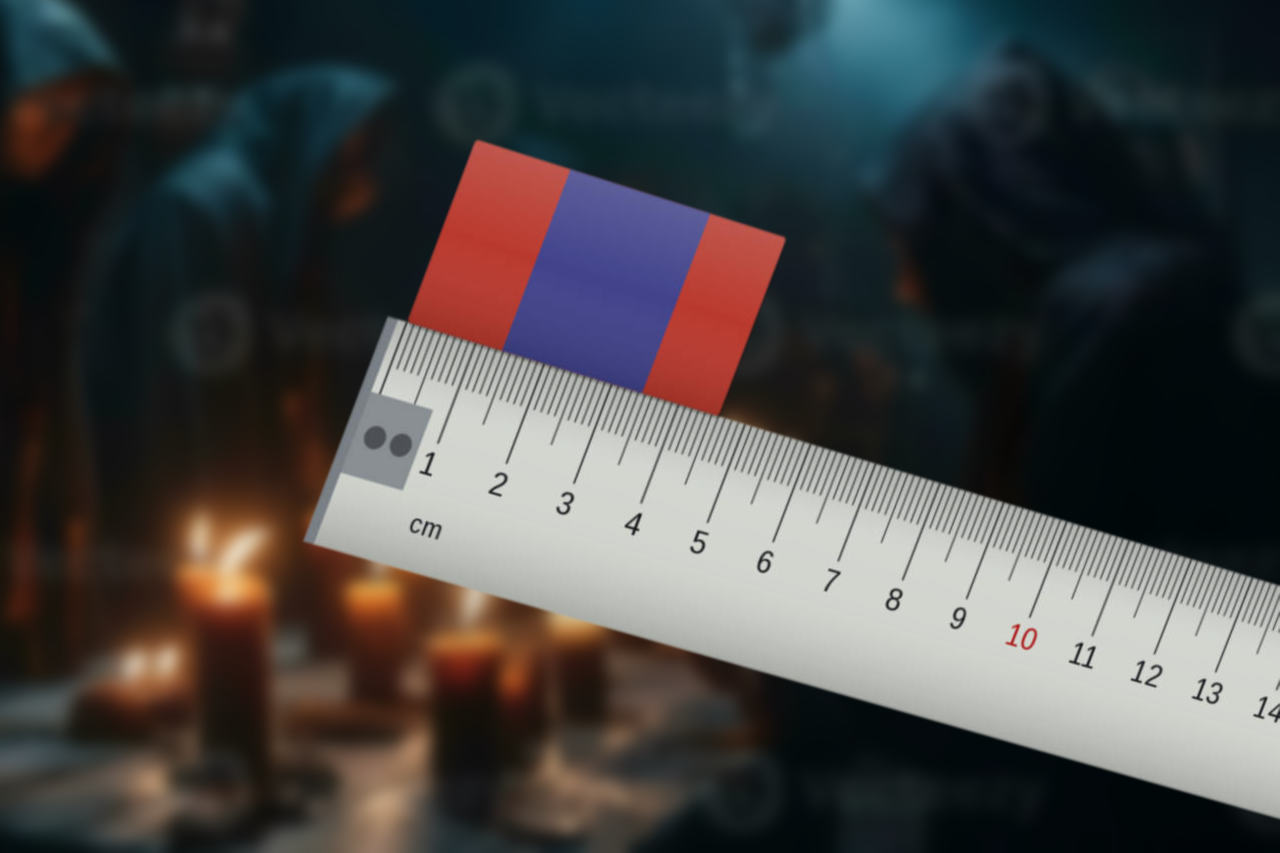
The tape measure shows 4.6 cm
